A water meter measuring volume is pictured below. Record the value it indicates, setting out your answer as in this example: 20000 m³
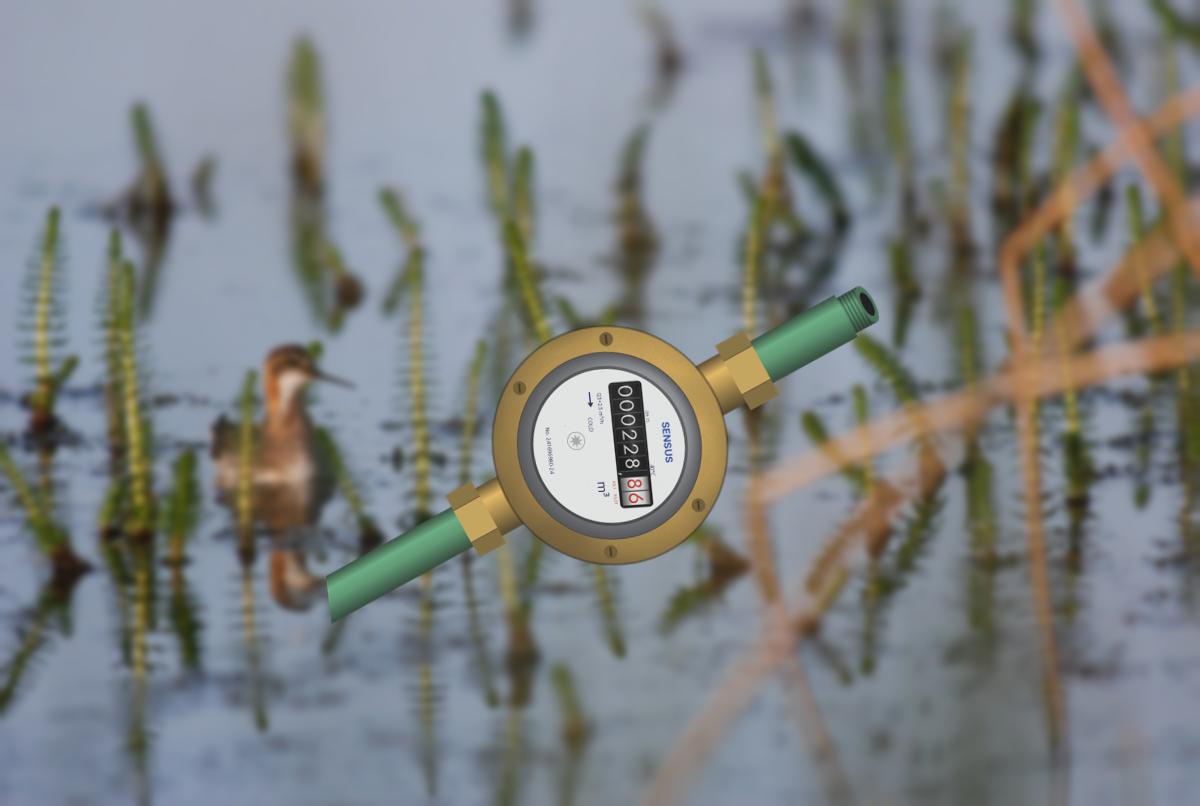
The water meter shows 228.86 m³
